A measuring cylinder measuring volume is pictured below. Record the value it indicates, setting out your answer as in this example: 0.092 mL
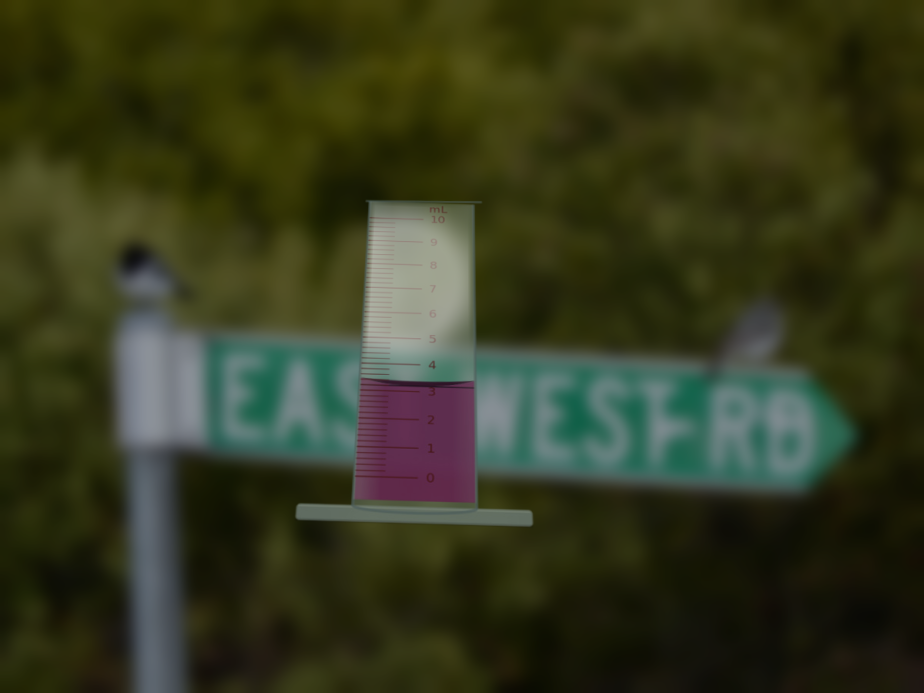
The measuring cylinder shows 3.2 mL
